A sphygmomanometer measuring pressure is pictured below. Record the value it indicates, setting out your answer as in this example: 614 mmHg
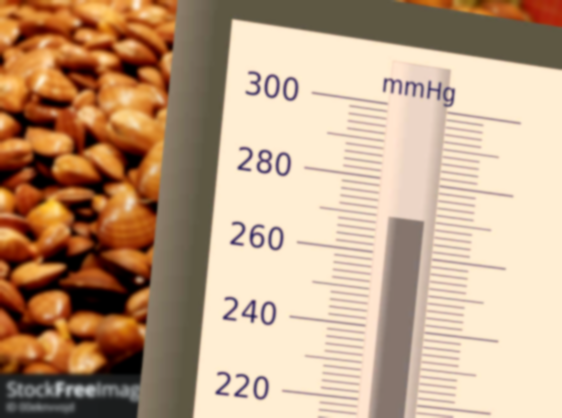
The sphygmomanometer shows 270 mmHg
